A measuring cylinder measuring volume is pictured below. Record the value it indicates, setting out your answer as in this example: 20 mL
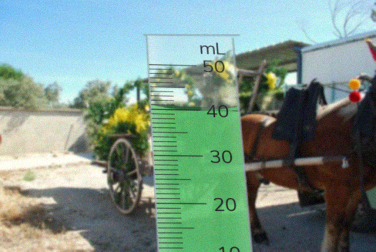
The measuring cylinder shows 40 mL
